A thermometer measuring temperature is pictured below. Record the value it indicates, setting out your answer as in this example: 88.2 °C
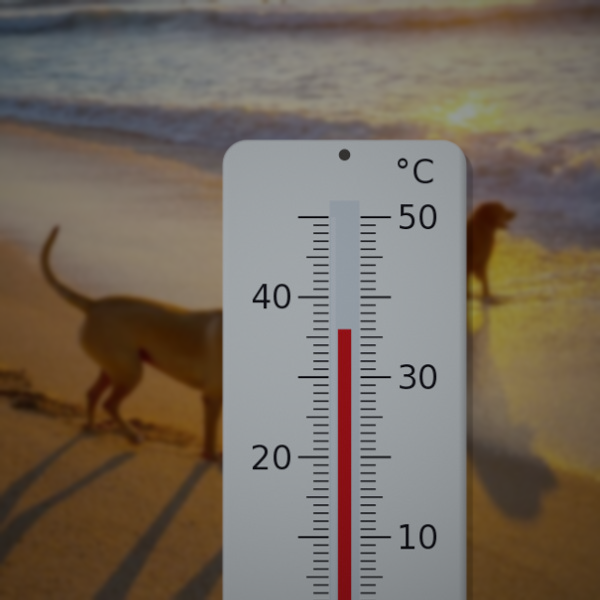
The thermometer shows 36 °C
